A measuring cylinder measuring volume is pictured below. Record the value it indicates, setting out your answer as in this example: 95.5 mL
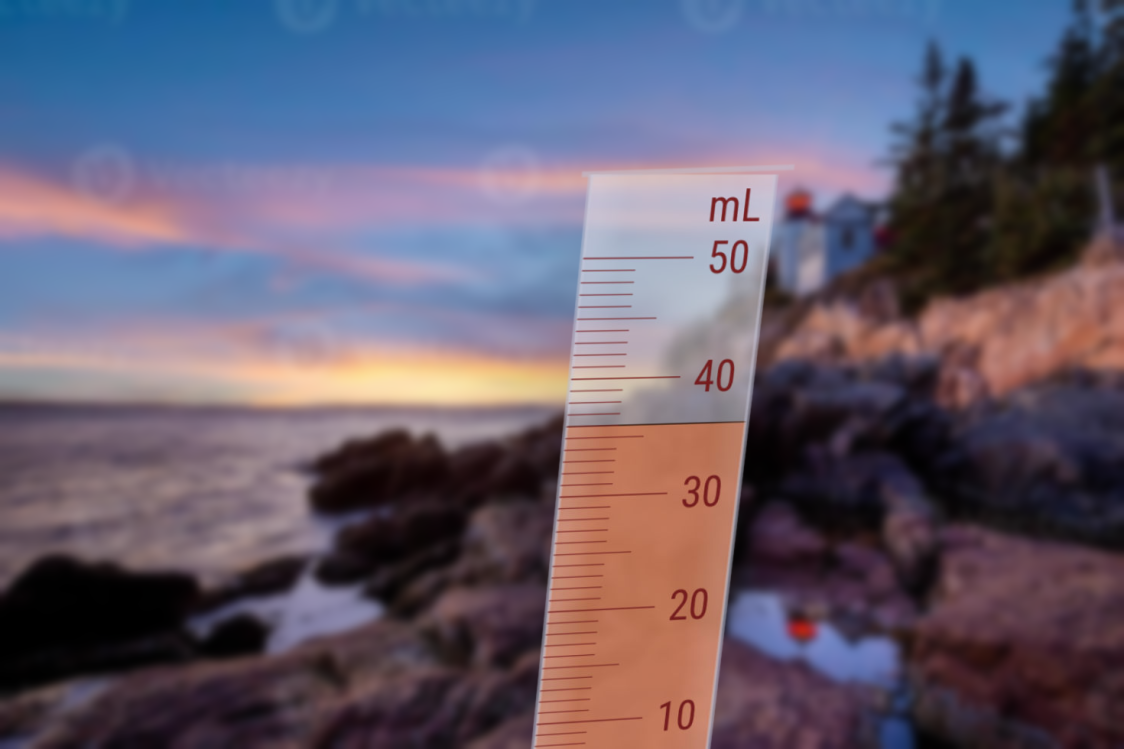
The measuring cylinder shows 36 mL
